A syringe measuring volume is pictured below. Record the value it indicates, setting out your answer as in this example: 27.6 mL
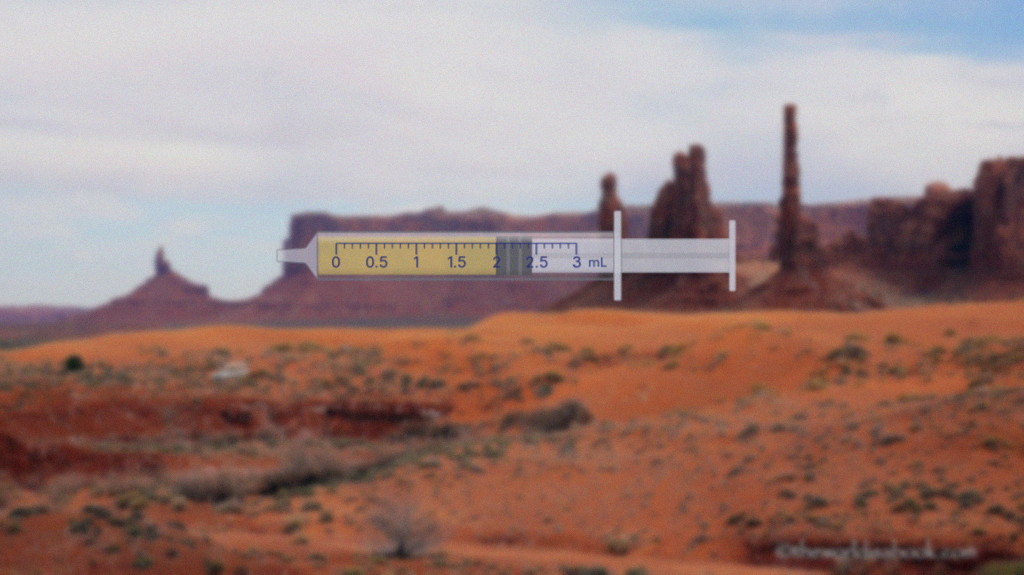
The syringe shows 2 mL
